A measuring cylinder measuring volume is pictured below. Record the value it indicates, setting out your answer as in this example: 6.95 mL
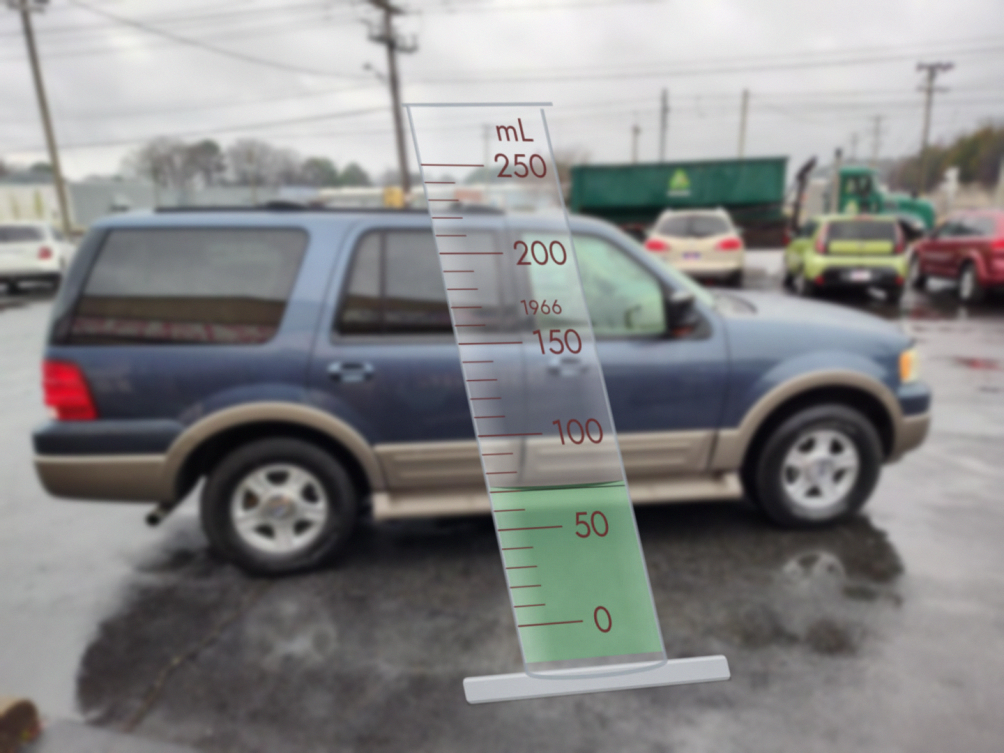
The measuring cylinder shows 70 mL
